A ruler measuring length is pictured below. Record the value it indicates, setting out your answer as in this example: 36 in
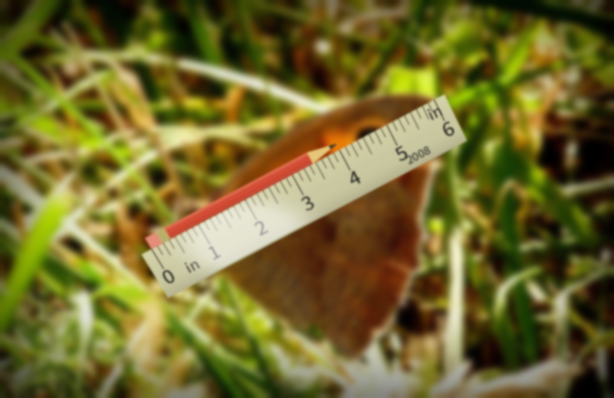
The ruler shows 4 in
